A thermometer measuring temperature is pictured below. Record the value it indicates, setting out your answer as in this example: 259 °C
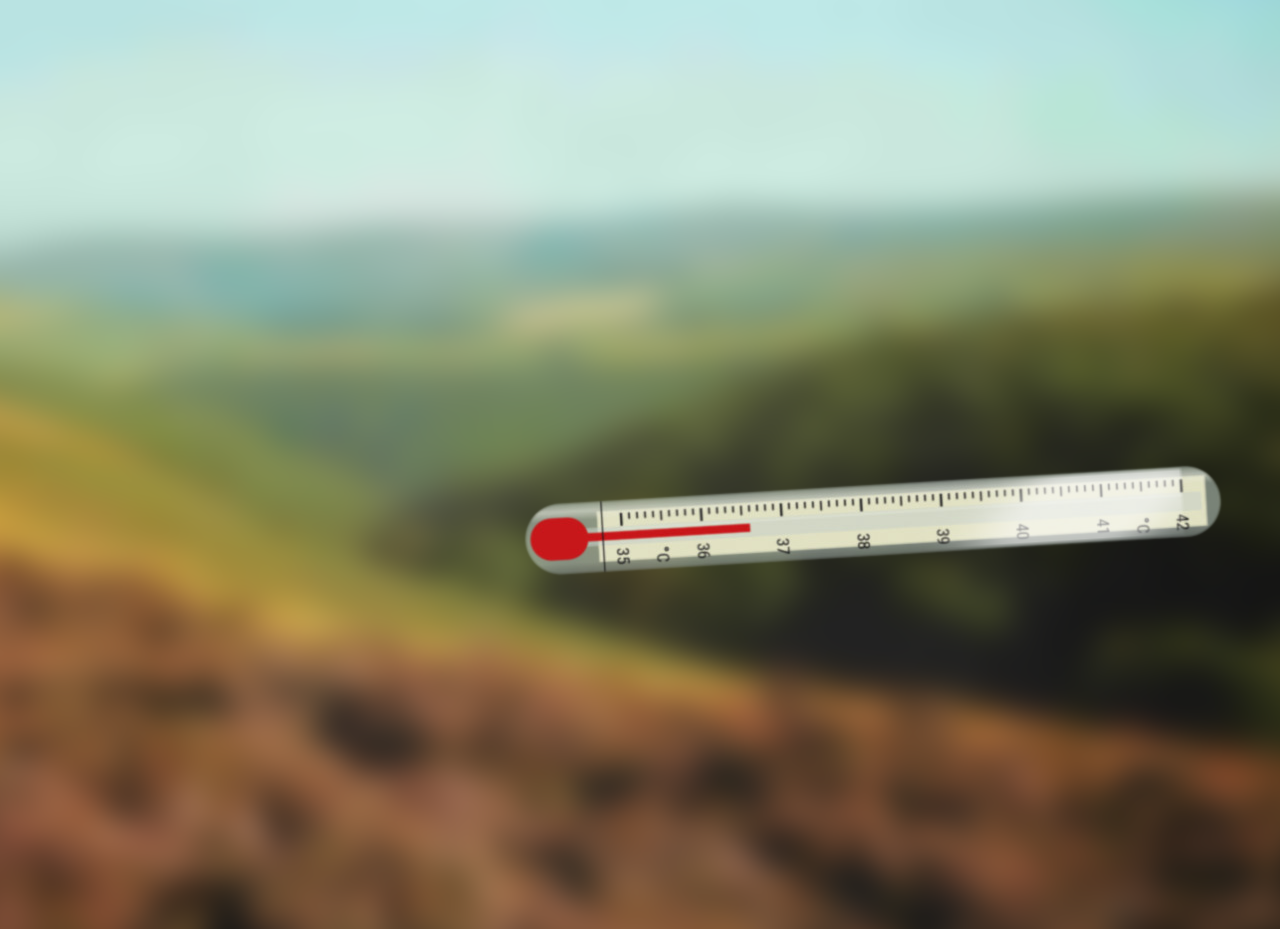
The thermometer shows 36.6 °C
